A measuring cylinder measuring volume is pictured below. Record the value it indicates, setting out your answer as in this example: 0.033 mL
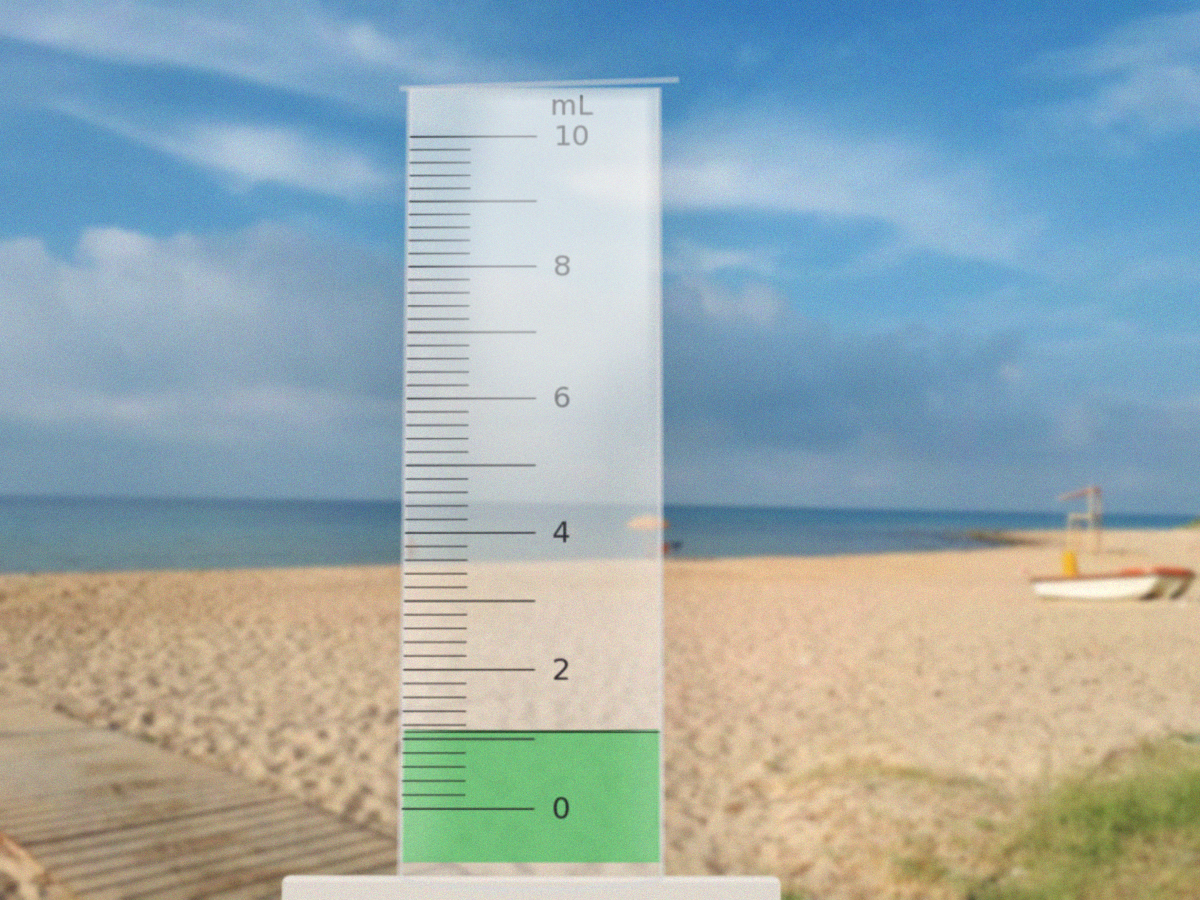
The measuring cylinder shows 1.1 mL
